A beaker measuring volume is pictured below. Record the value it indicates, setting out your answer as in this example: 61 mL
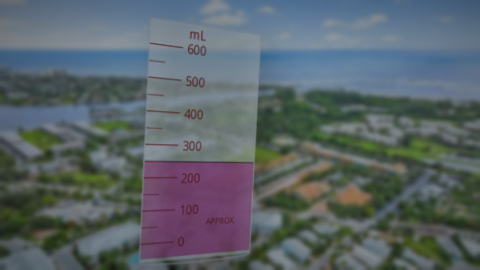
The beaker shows 250 mL
